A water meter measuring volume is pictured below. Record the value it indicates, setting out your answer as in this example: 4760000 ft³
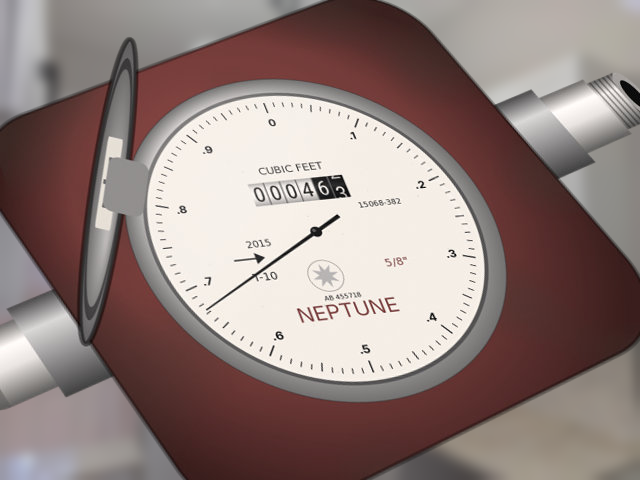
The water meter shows 462.67 ft³
